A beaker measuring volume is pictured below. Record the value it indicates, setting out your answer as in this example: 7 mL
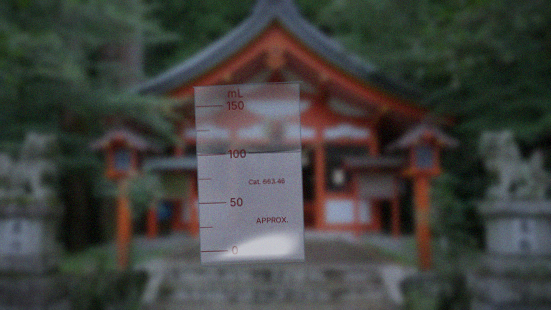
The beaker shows 100 mL
